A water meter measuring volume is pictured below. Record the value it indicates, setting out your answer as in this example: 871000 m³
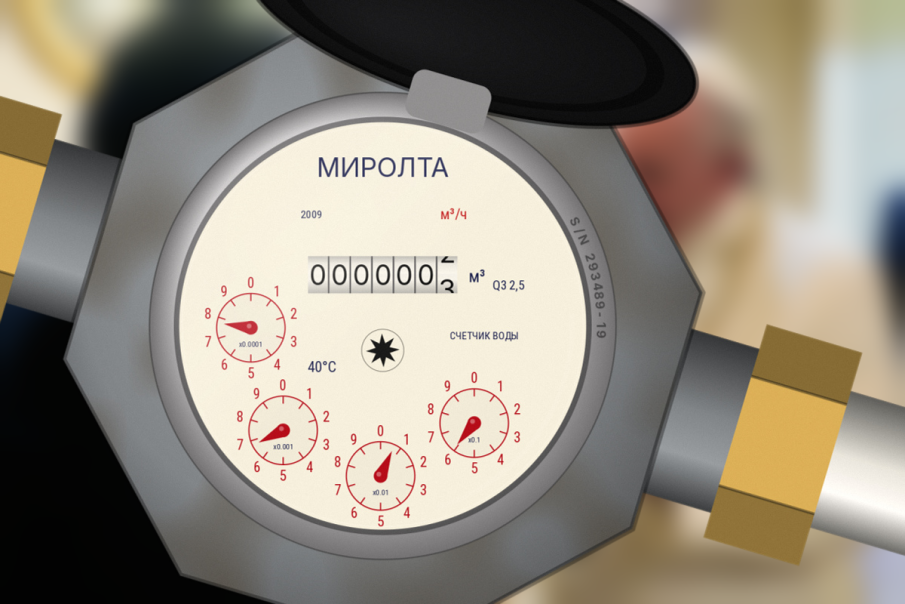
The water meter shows 2.6067 m³
